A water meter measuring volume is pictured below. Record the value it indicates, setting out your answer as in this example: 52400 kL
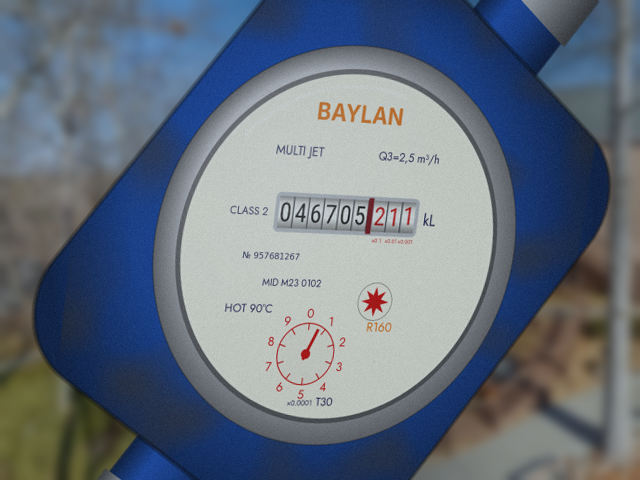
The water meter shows 46705.2110 kL
